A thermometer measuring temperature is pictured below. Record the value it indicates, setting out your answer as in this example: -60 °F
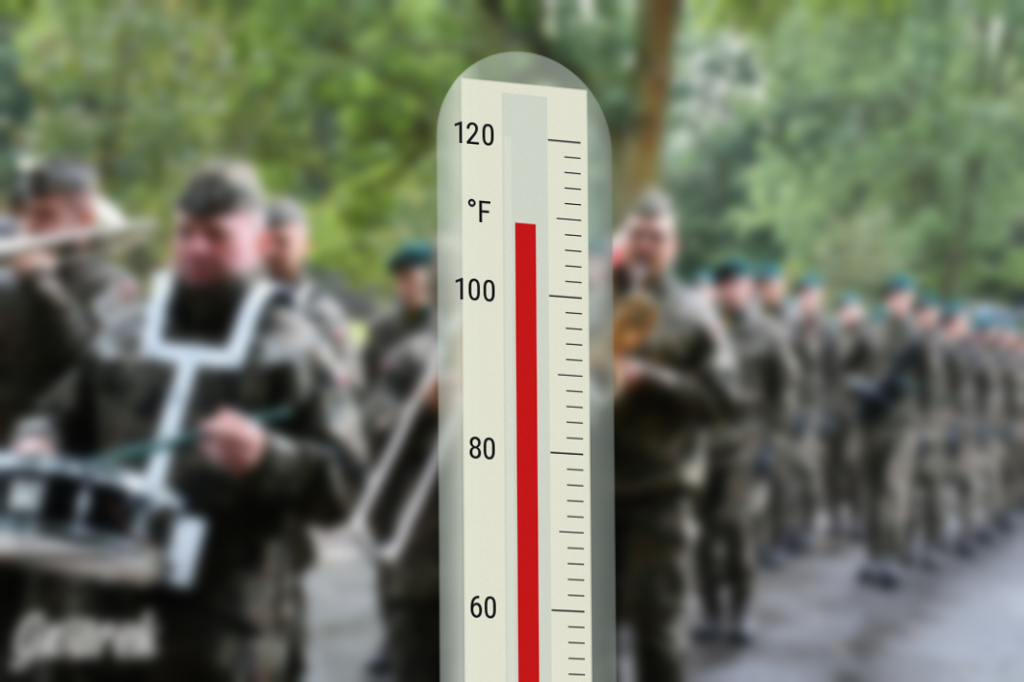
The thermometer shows 109 °F
